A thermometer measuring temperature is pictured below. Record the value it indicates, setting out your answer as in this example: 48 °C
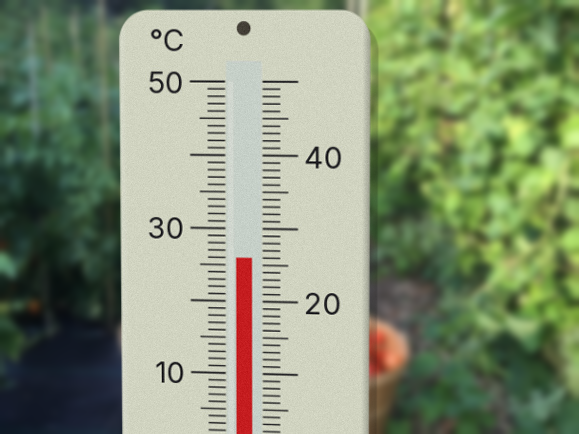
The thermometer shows 26 °C
